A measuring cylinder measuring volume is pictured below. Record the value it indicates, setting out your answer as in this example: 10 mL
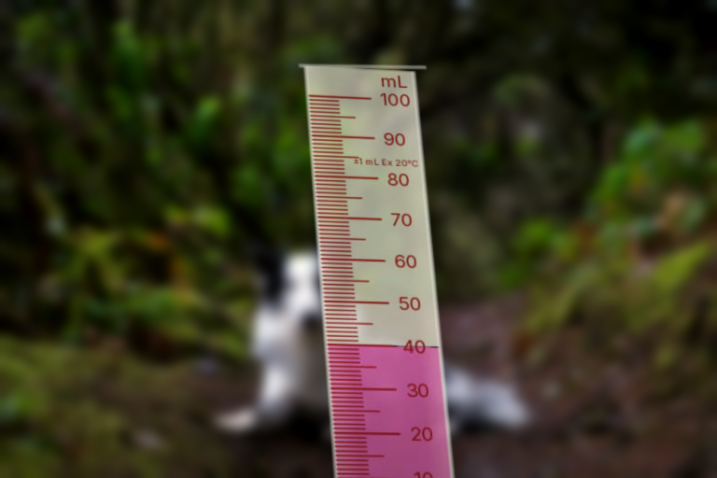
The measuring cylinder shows 40 mL
